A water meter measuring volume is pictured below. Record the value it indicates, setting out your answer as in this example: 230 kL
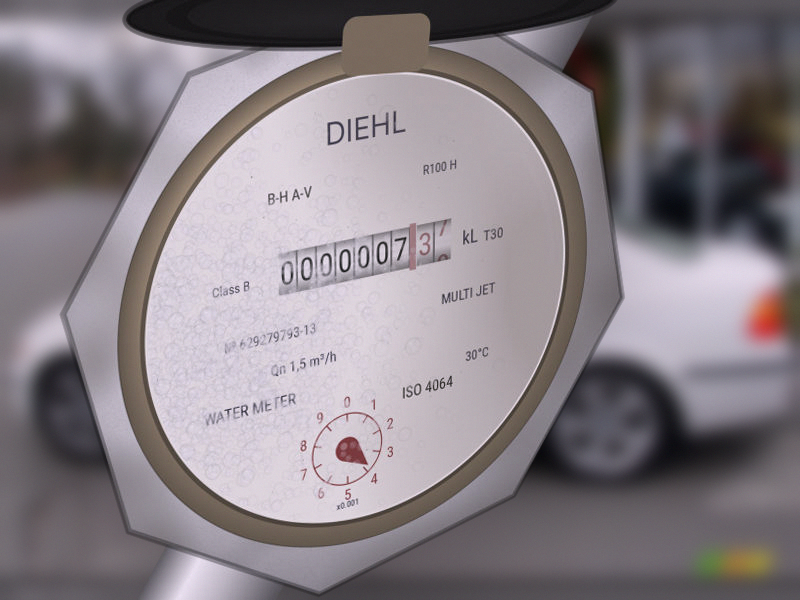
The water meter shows 7.373 kL
